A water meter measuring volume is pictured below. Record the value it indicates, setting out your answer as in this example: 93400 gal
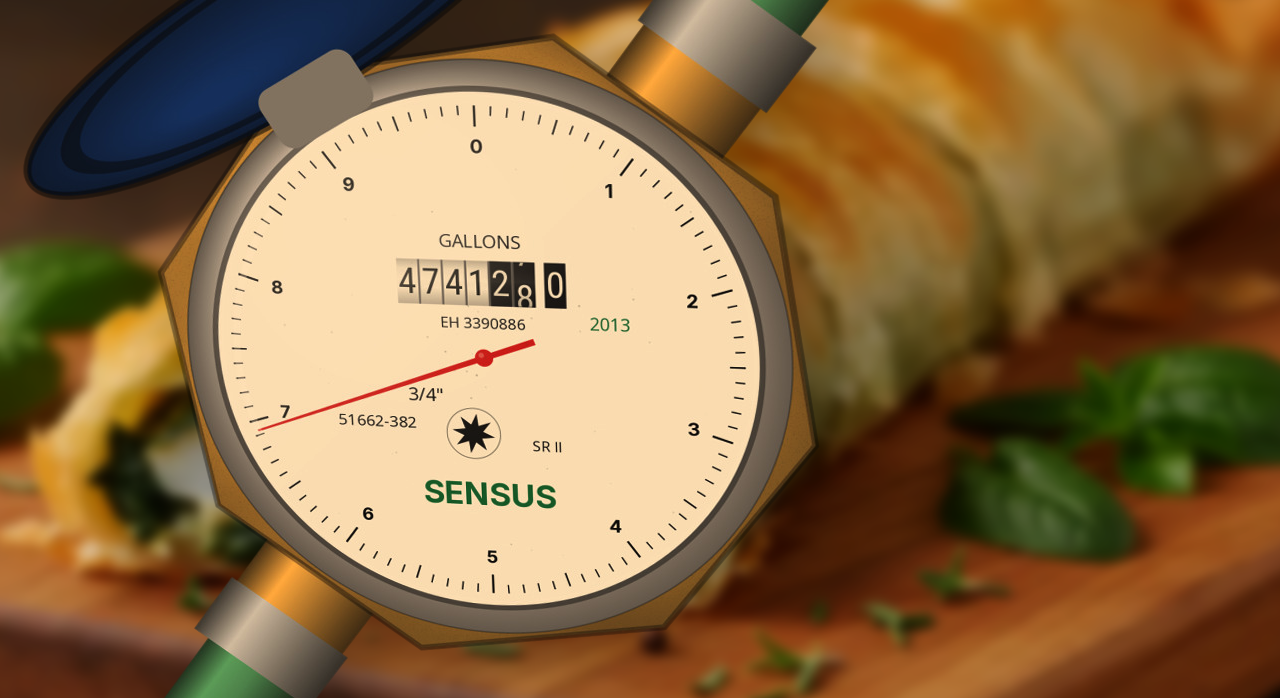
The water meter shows 4741276.9 gal
